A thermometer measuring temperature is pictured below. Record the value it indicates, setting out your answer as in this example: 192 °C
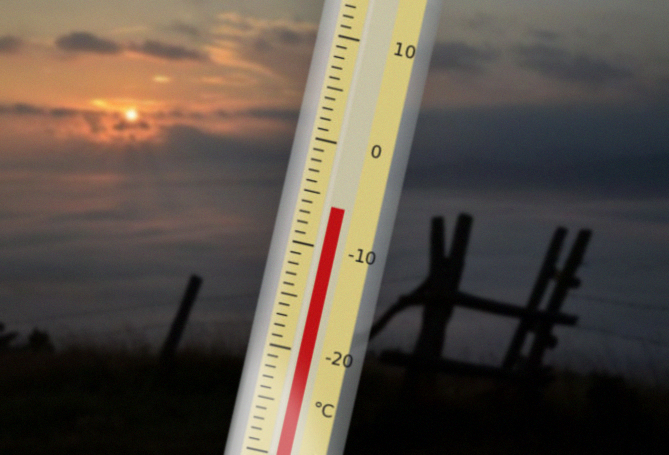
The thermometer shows -6 °C
